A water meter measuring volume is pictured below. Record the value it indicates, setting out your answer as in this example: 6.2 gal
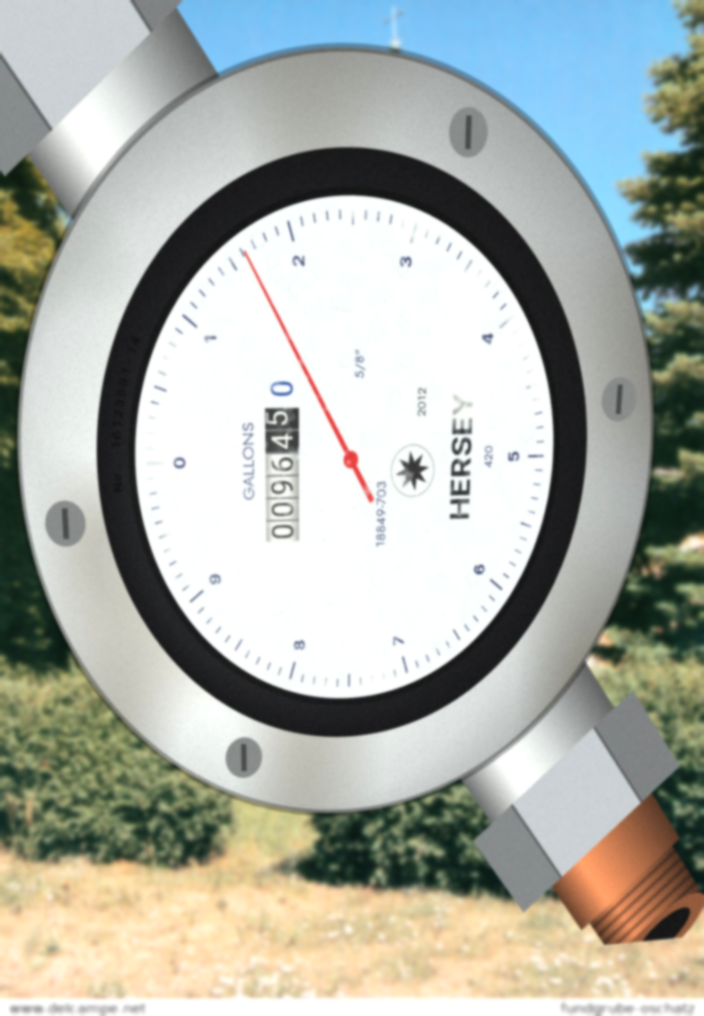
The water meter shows 96451.6 gal
